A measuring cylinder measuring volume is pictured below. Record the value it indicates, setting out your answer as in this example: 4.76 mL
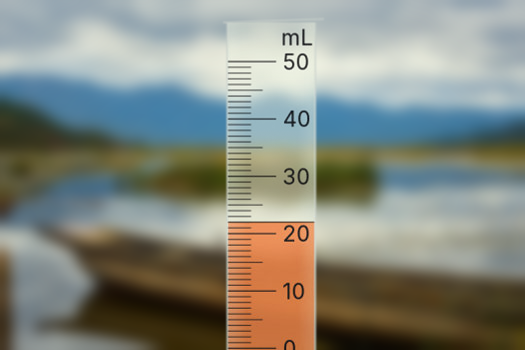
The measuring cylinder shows 22 mL
